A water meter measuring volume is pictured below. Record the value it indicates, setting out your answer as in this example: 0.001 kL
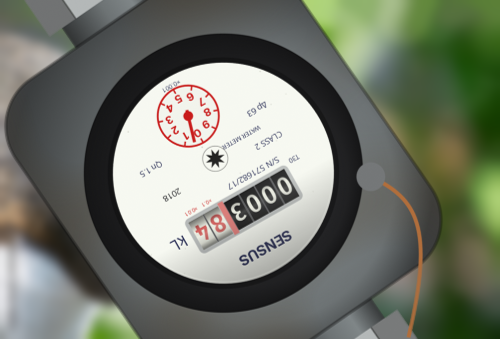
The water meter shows 3.840 kL
